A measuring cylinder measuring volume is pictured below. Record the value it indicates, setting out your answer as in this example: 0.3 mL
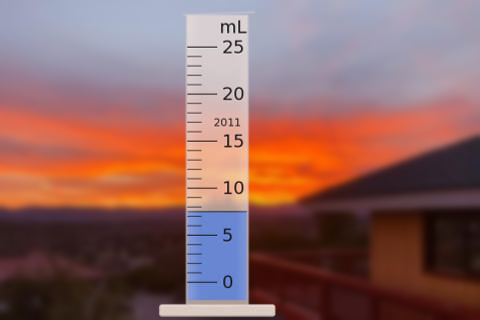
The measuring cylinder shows 7.5 mL
